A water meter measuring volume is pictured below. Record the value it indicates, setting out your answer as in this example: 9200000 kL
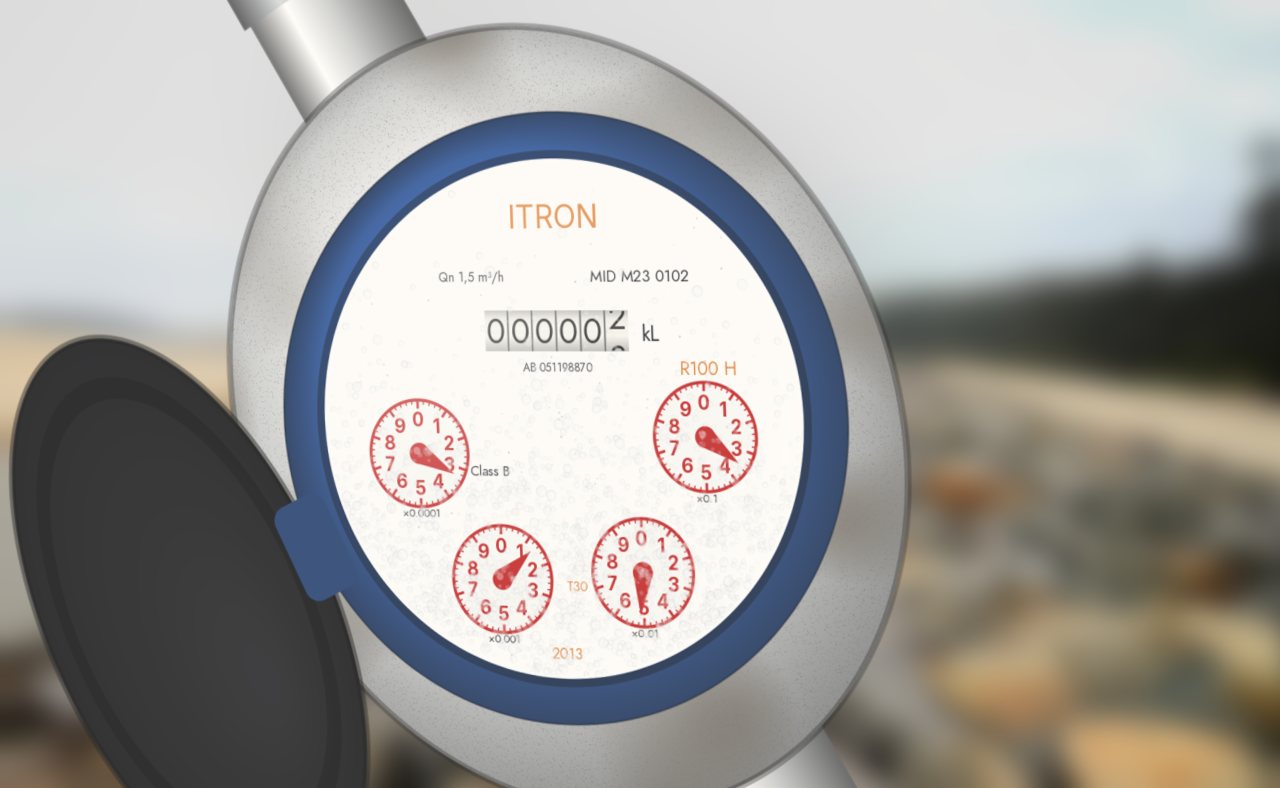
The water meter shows 2.3513 kL
